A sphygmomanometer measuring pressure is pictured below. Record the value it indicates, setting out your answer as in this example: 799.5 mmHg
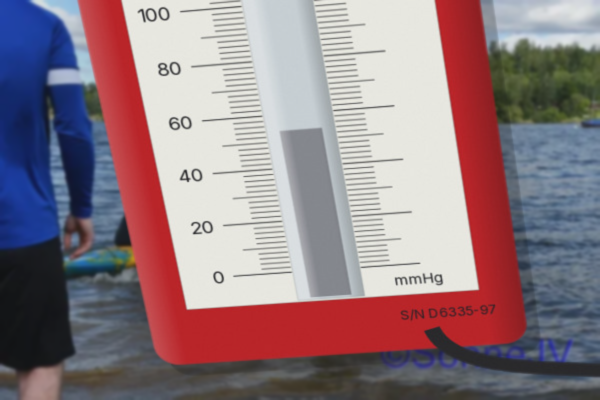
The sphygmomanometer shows 54 mmHg
